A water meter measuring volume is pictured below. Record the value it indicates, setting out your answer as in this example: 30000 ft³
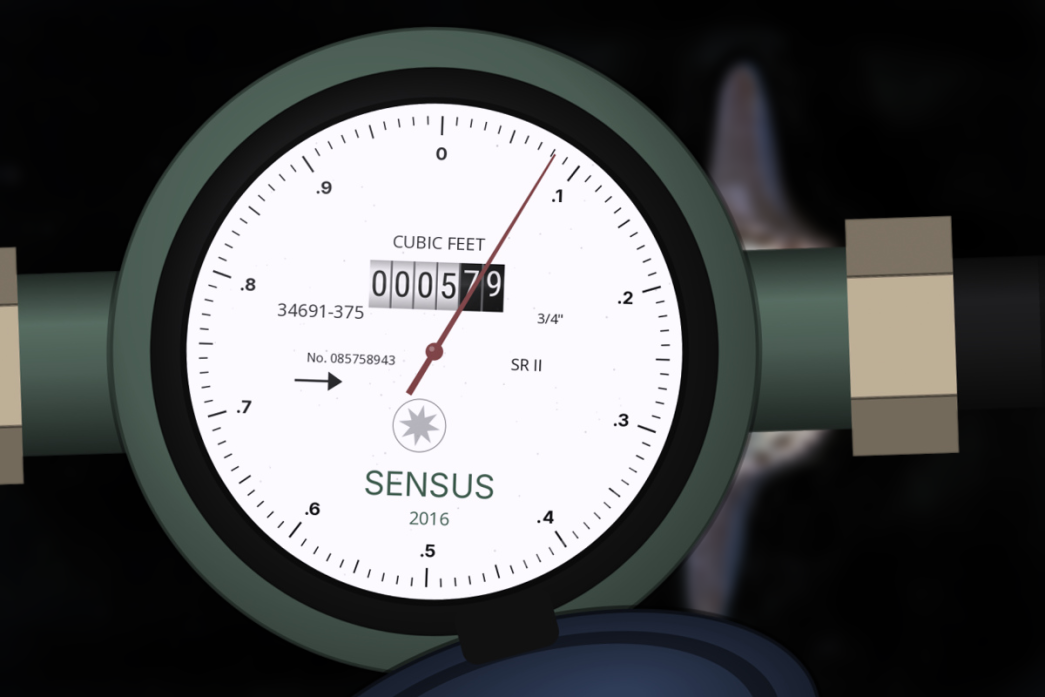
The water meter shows 579.08 ft³
